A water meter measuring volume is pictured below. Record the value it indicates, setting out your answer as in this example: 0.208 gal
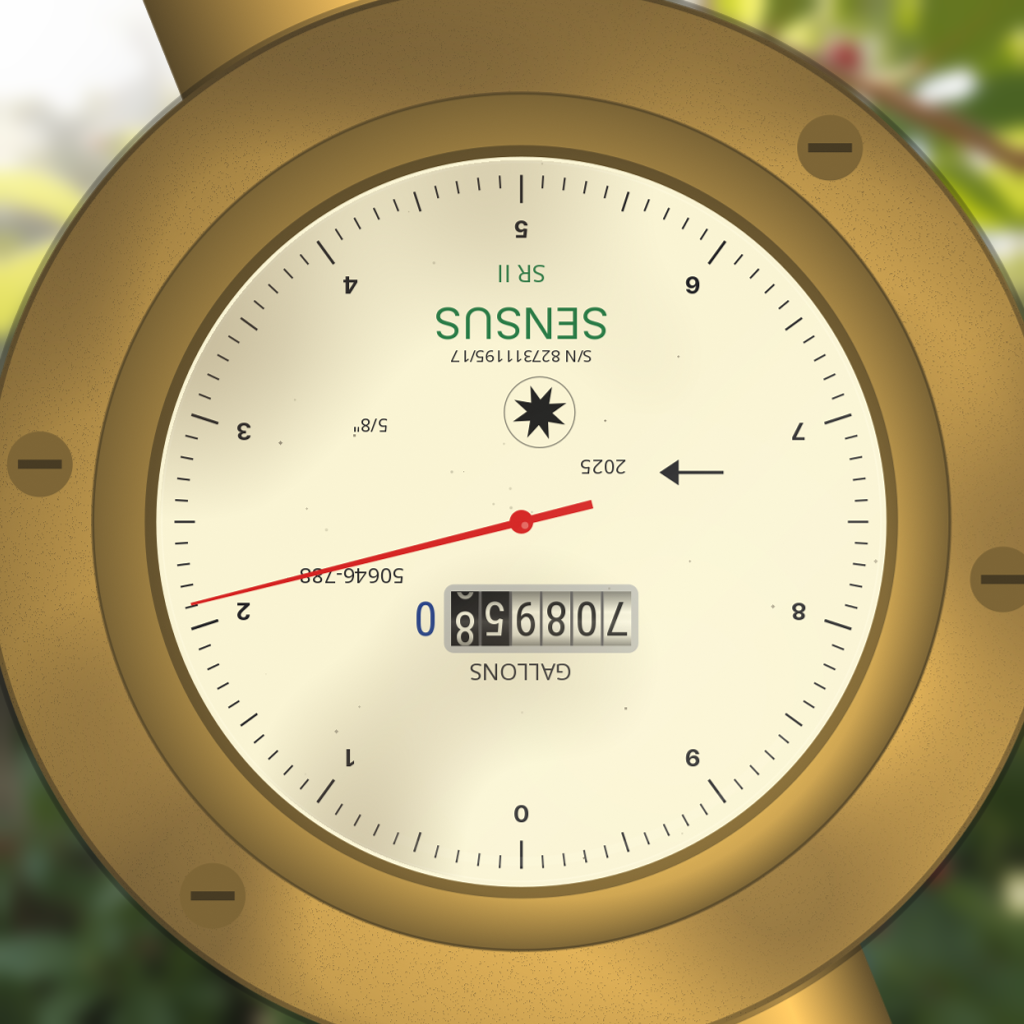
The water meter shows 7089582.1 gal
